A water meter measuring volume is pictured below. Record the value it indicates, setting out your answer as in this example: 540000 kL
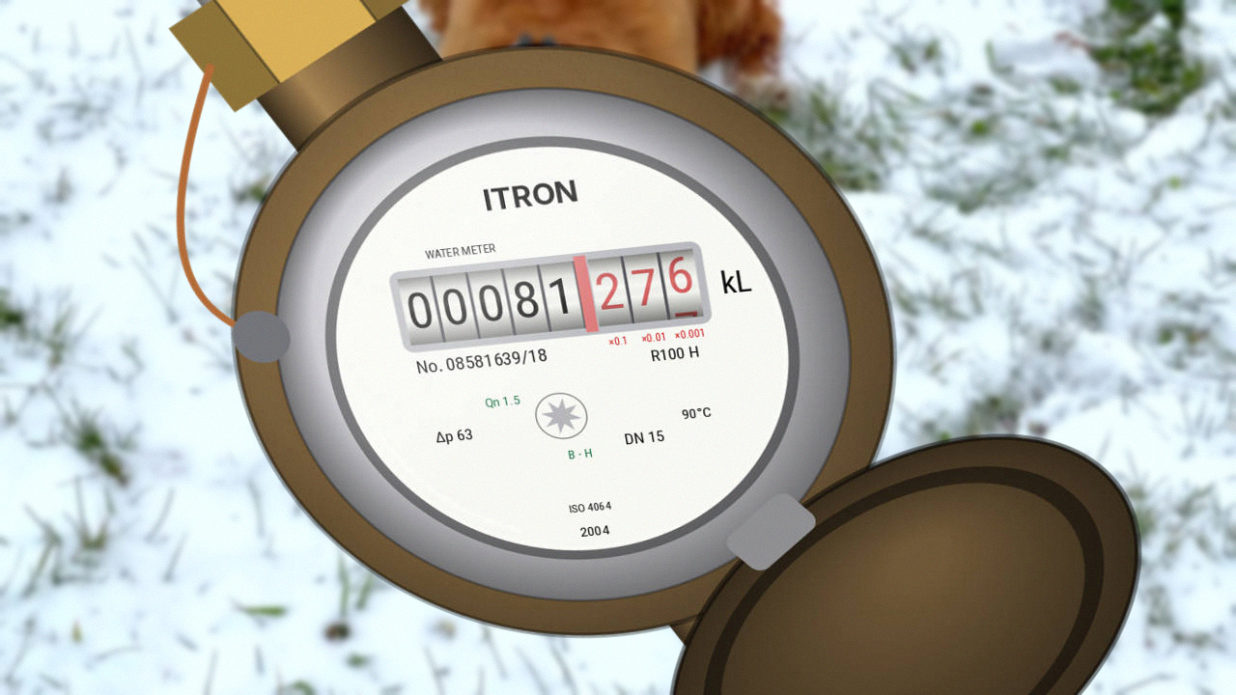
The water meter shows 81.276 kL
